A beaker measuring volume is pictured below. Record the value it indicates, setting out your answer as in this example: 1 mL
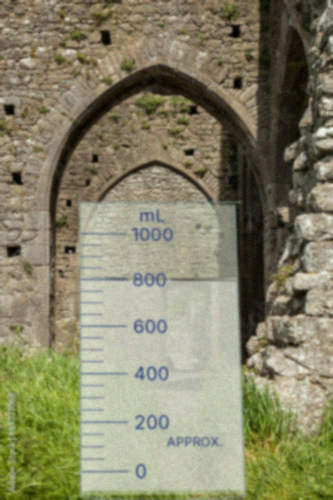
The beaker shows 800 mL
